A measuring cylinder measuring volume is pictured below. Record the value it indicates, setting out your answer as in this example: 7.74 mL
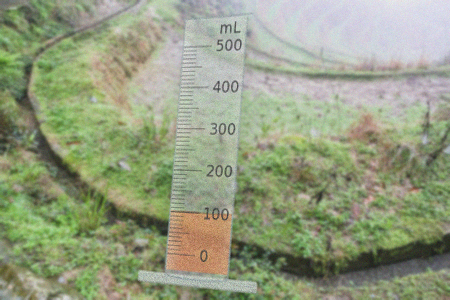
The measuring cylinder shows 100 mL
